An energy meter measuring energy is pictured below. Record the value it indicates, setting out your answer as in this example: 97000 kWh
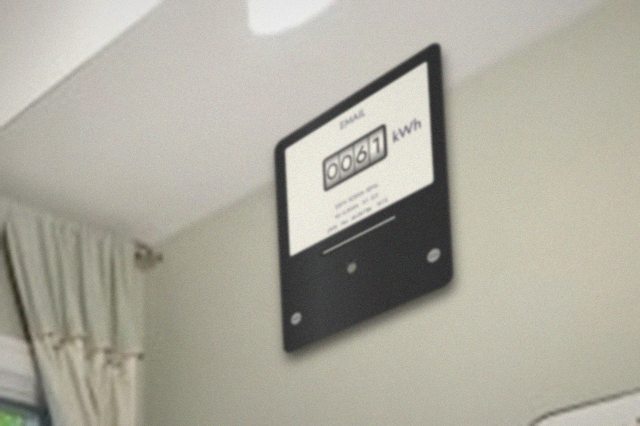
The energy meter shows 61 kWh
